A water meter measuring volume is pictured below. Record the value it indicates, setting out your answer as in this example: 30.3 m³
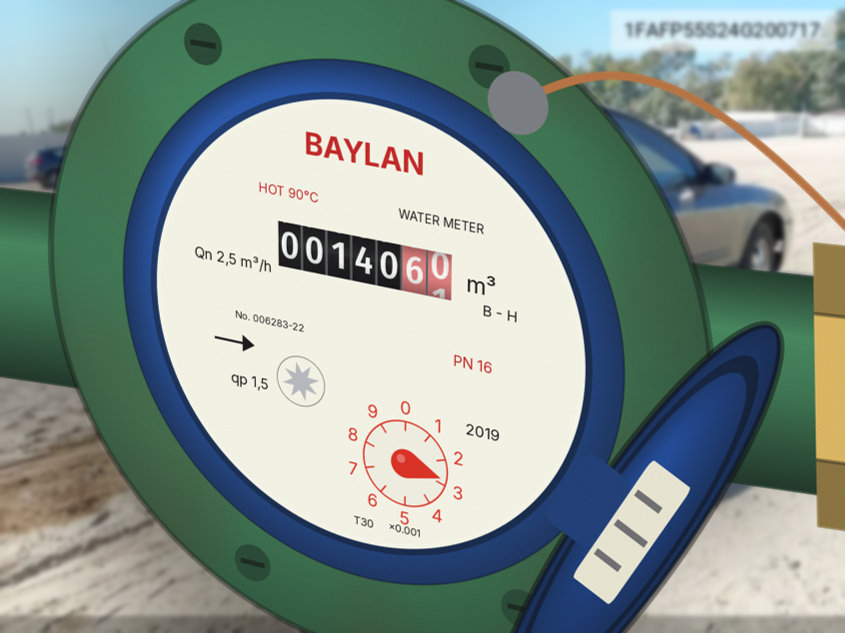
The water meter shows 140.602 m³
